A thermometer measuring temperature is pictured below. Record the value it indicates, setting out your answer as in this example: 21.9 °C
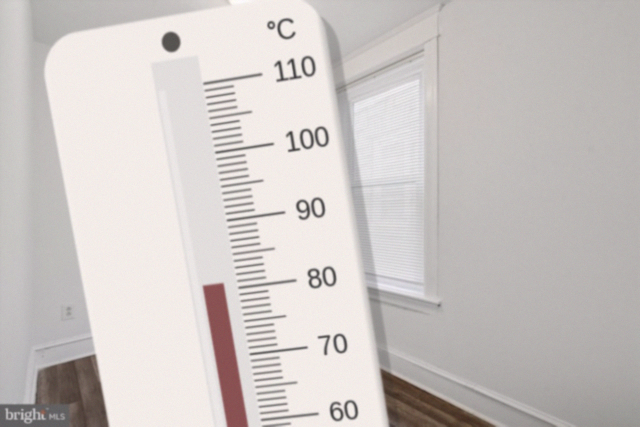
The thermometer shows 81 °C
